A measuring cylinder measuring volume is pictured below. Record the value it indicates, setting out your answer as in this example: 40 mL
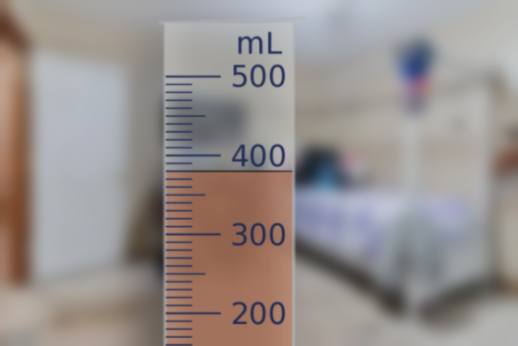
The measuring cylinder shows 380 mL
